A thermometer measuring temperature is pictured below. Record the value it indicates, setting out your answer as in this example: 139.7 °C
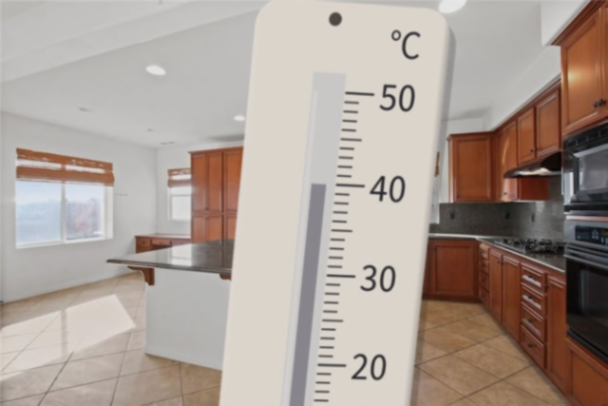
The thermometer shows 40 °C
